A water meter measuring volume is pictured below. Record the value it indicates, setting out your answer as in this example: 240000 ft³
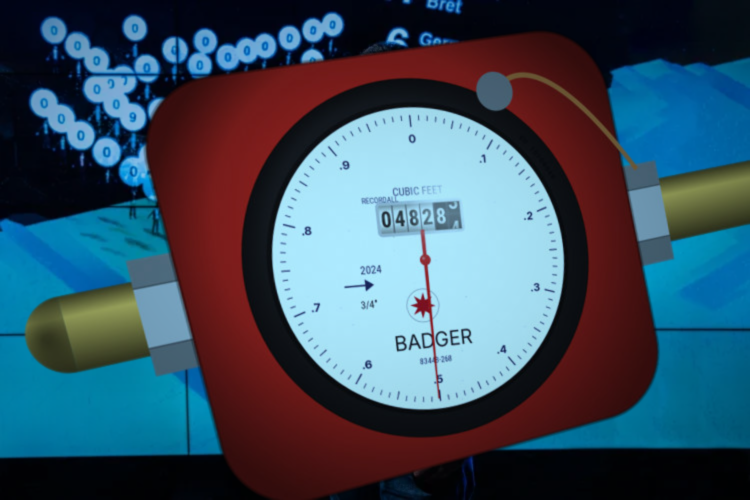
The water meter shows 48283.50 ft³
